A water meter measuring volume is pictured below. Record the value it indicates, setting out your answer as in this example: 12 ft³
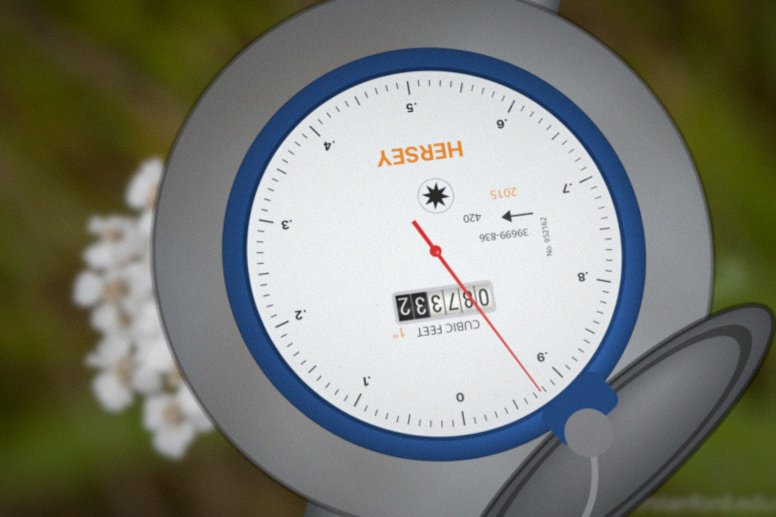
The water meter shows 87331.92 ft³
